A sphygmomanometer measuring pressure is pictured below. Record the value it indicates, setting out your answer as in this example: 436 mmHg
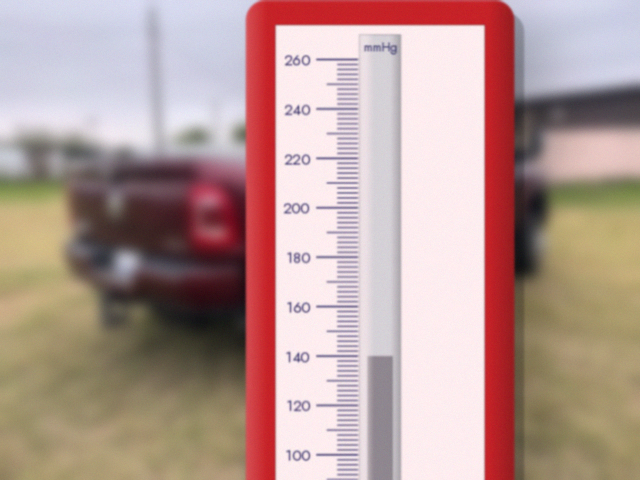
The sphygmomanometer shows 140 mmHg
